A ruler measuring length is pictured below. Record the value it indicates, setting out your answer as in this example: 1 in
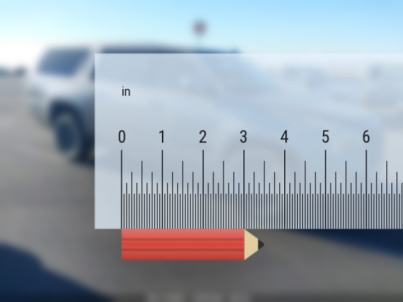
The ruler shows 3.5 in
